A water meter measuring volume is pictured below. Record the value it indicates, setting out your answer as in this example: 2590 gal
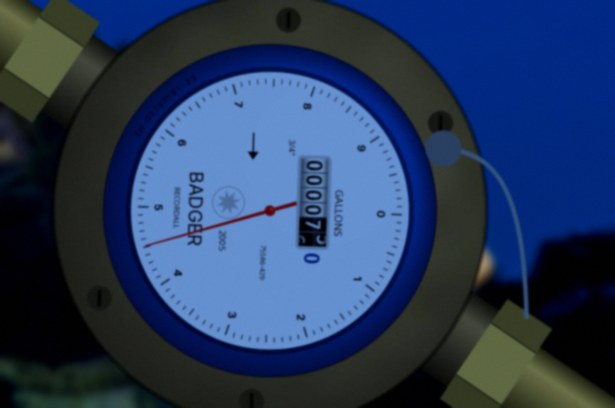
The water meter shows 754.5 gal
